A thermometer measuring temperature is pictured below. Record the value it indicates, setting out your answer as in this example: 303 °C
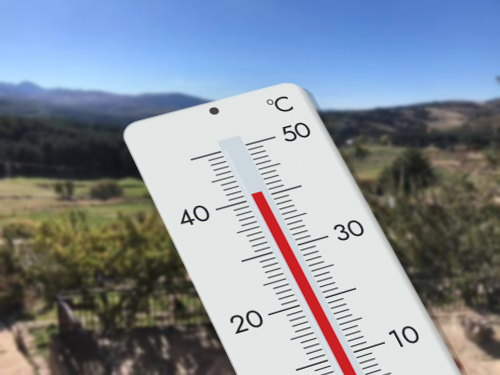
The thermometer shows 41 °C
